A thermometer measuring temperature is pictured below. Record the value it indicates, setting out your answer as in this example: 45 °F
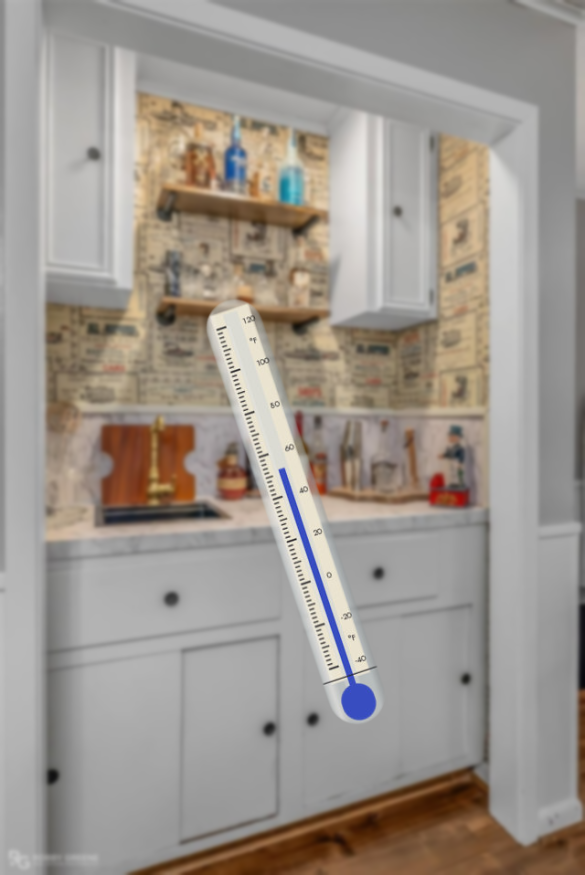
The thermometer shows 52 °F
